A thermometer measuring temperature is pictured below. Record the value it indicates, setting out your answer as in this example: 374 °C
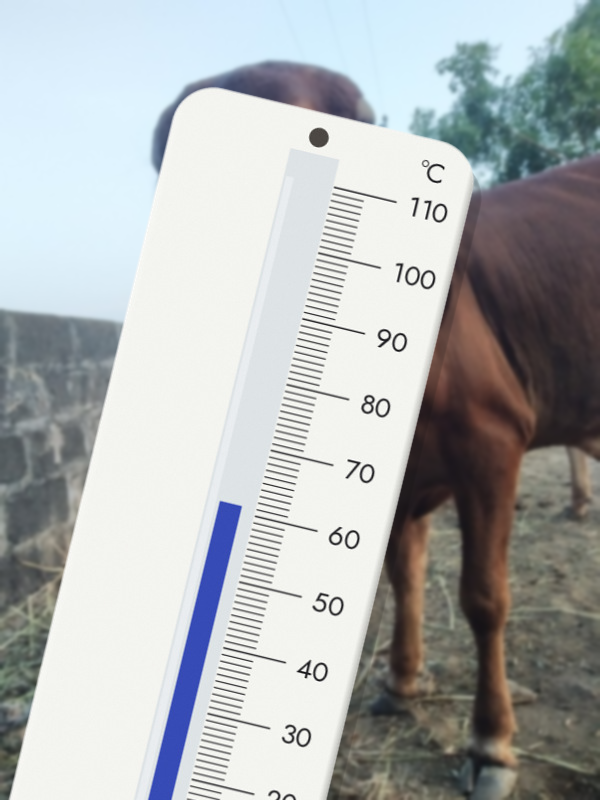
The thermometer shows 61 °C
